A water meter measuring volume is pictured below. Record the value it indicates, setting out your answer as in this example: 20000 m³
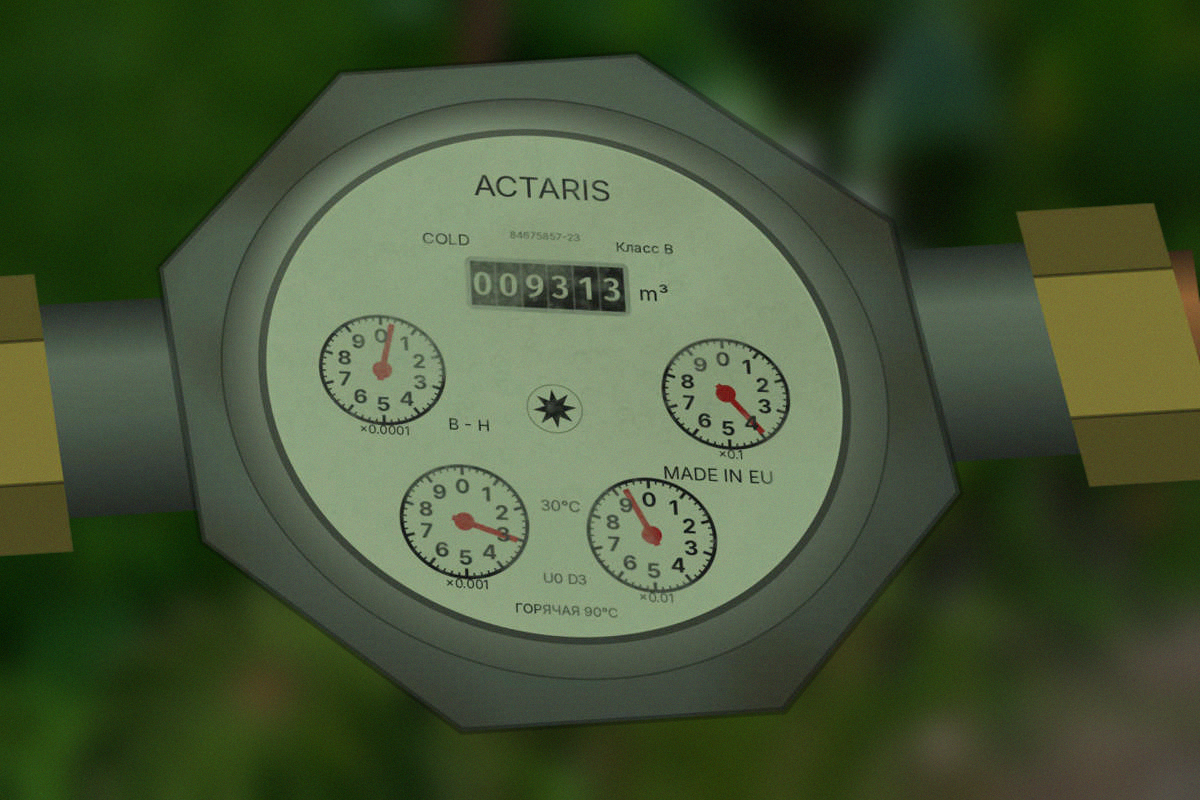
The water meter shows 9313.3930 m³
